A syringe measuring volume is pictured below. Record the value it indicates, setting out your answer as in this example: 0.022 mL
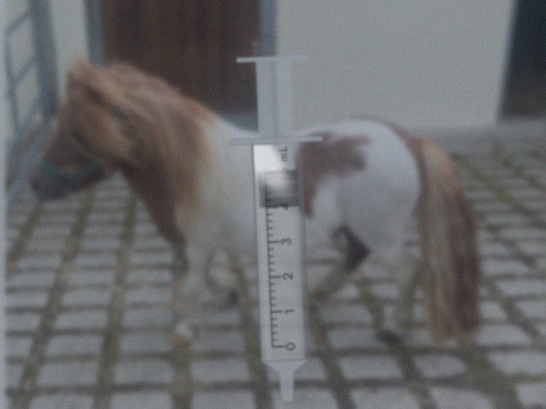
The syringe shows 4 mL
